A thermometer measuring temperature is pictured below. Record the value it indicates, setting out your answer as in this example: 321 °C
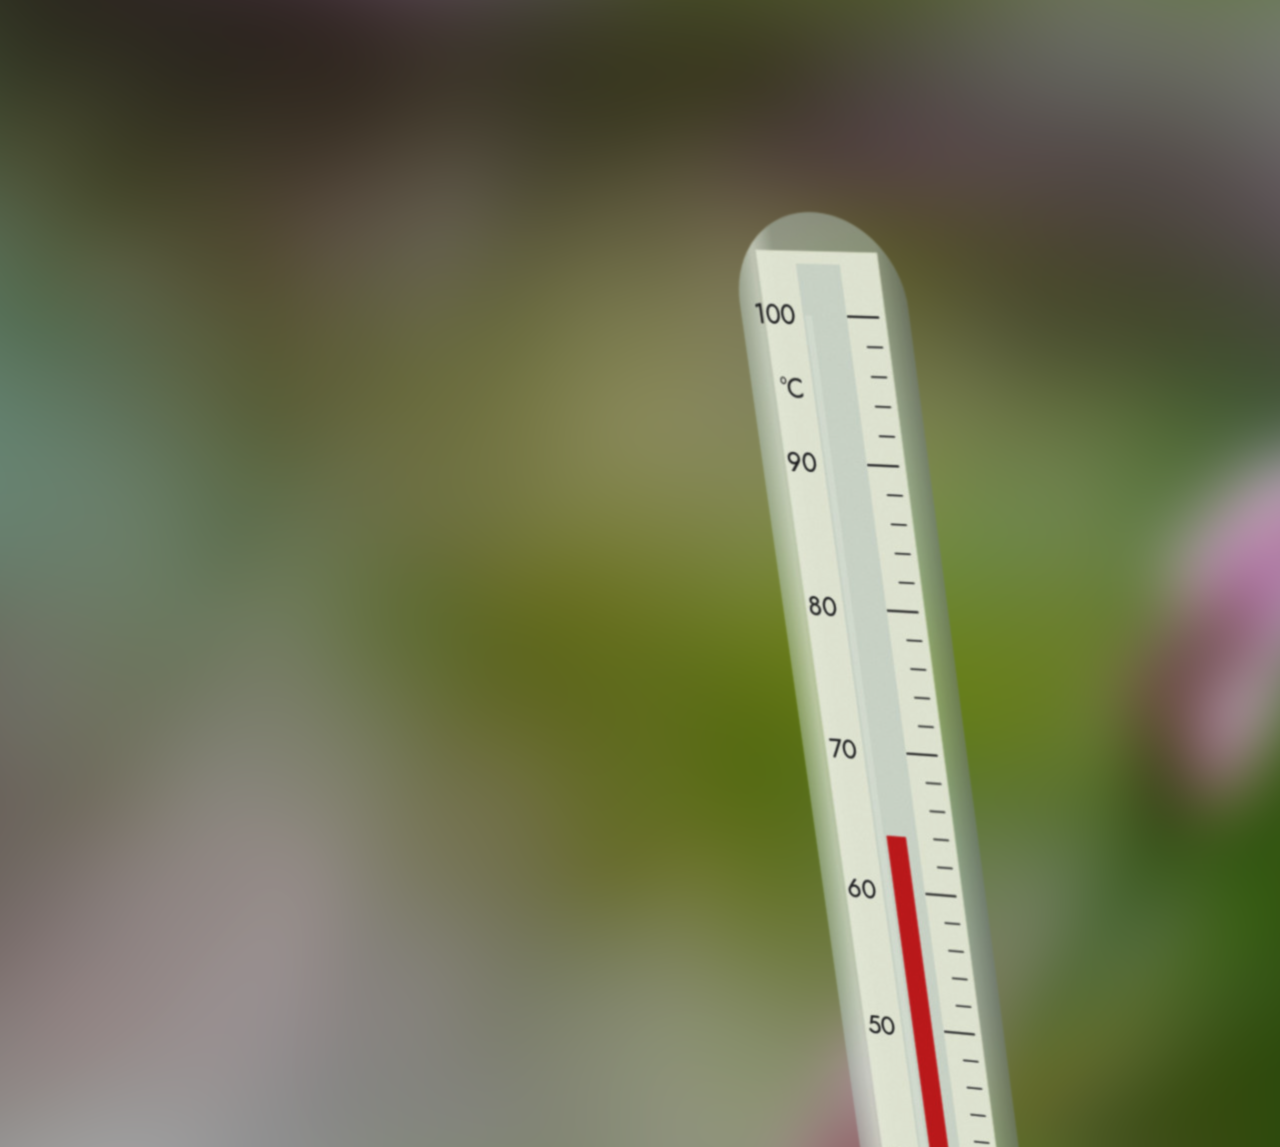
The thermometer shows 64 °C
